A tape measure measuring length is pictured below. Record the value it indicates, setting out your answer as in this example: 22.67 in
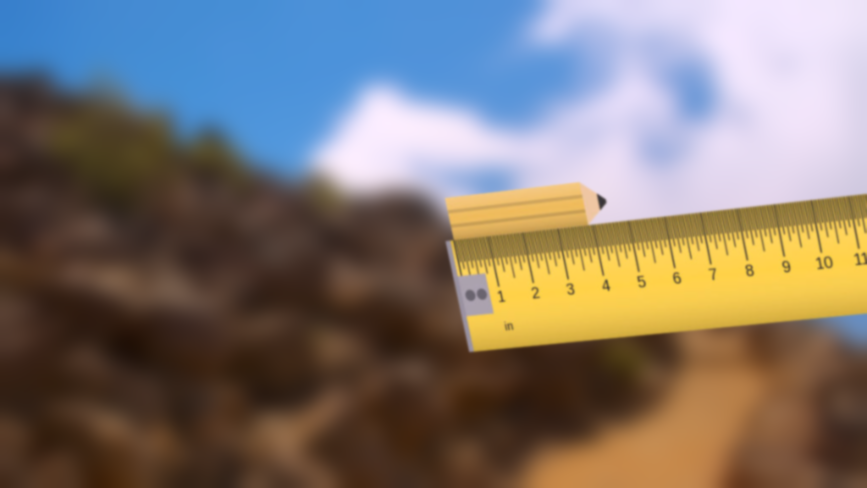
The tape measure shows 4.5 in
